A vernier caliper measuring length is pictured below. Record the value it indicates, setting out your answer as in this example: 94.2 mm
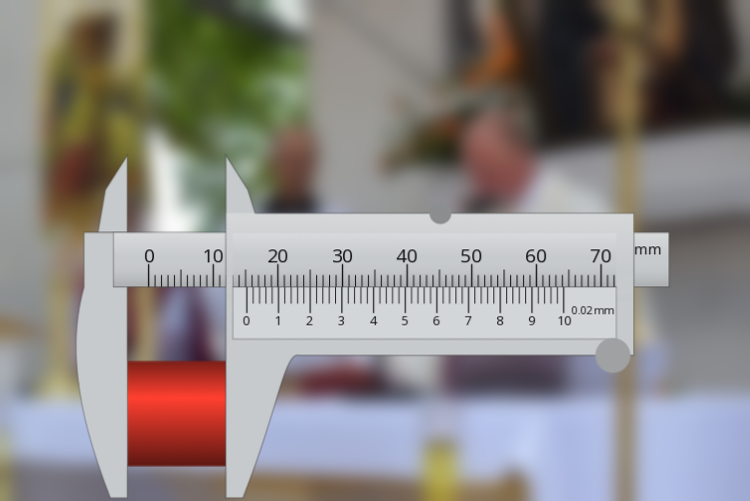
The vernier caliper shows 15.2 mm
